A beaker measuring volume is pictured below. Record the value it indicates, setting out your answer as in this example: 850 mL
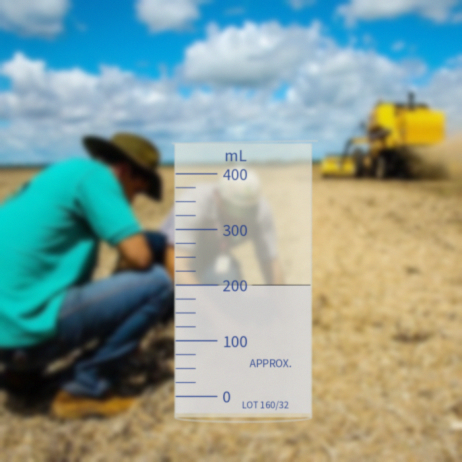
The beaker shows 200 mL
